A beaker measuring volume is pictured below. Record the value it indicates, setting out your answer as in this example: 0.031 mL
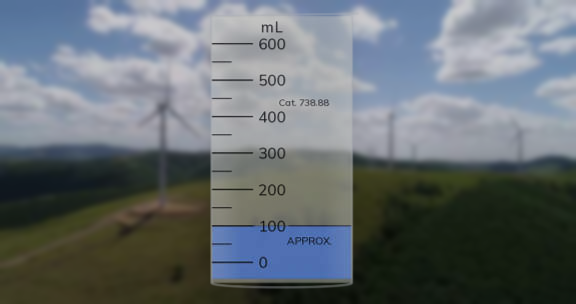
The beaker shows 100 mL
